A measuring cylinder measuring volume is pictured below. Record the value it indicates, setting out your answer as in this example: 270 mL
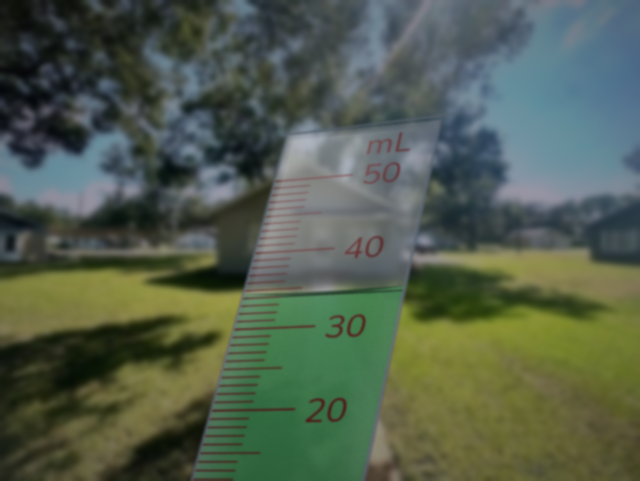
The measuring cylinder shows 34 mL
